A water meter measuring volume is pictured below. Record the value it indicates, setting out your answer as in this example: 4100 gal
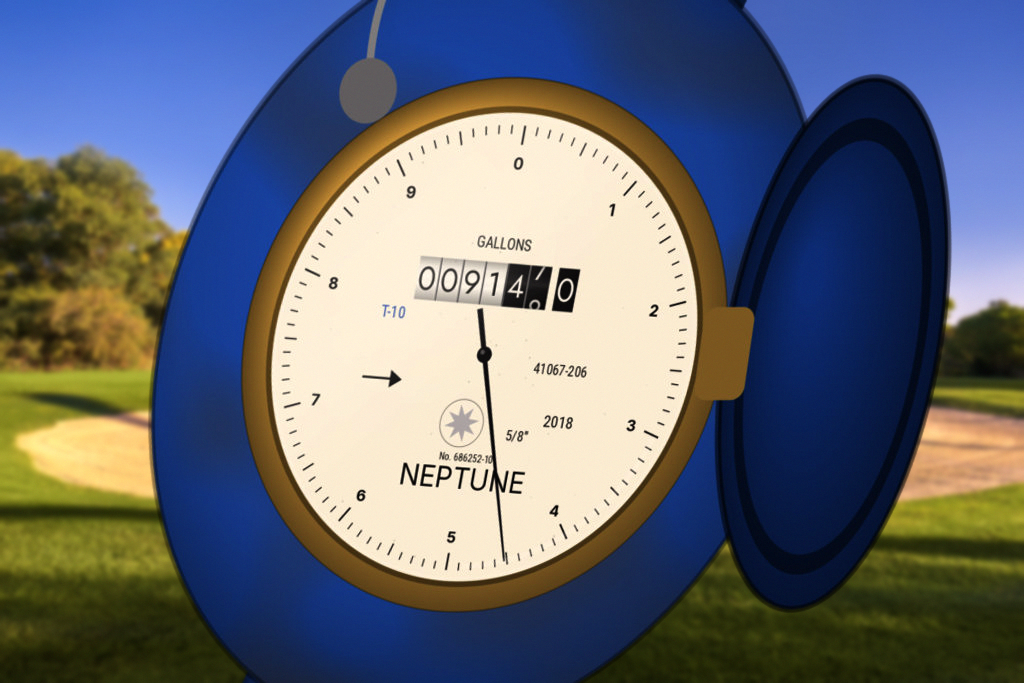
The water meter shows 91474.5 gal
